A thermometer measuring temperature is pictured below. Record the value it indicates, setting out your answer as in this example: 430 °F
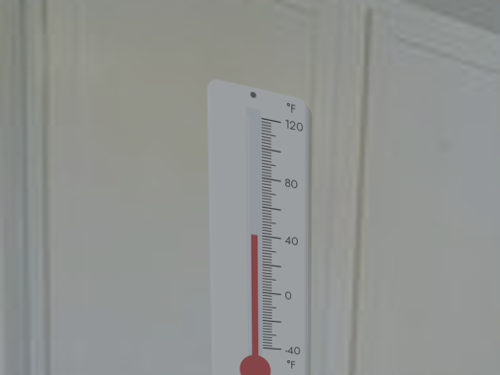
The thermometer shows 40 °F
